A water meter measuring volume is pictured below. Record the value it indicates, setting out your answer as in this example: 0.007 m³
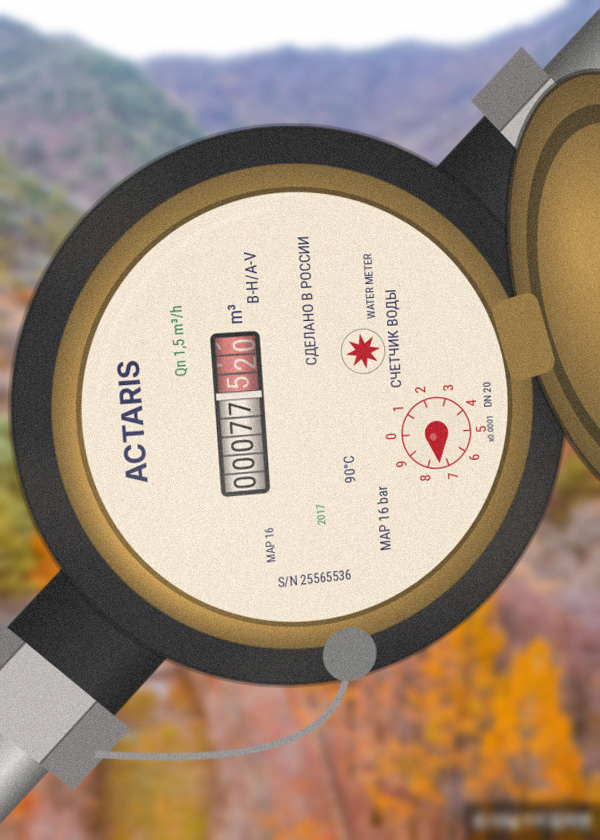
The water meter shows 77.5197 m³
